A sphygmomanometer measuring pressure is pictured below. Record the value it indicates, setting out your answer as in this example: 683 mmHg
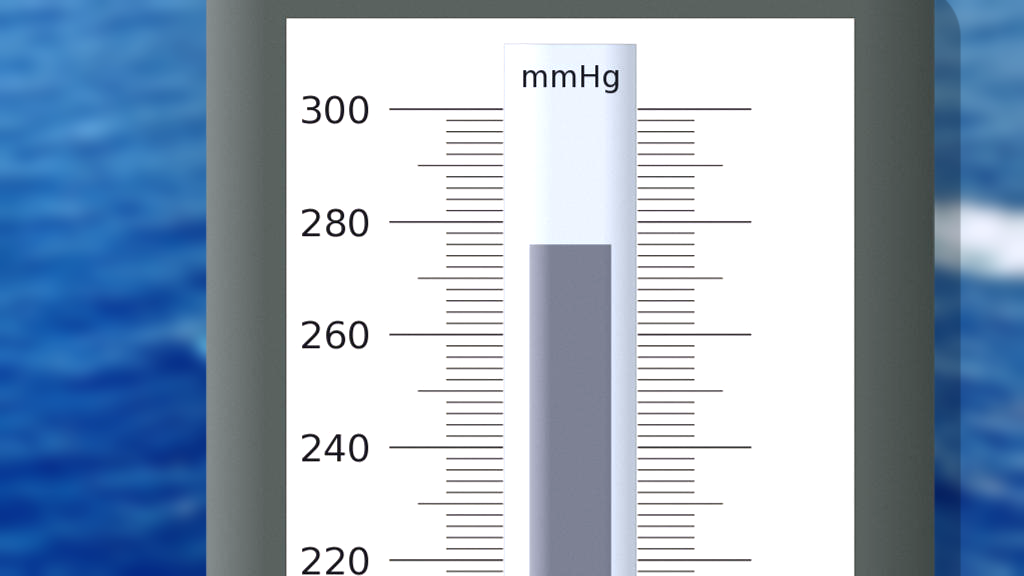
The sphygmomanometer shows 276 mmHg
